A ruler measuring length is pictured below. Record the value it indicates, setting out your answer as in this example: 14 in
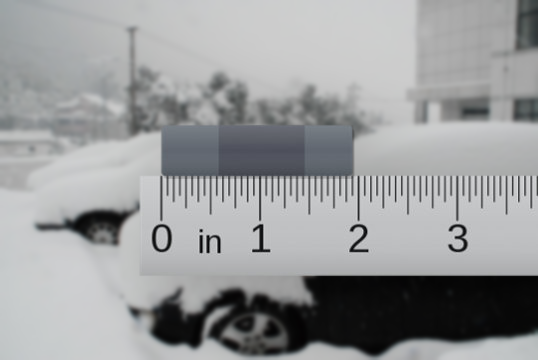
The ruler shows 1.9375 in
